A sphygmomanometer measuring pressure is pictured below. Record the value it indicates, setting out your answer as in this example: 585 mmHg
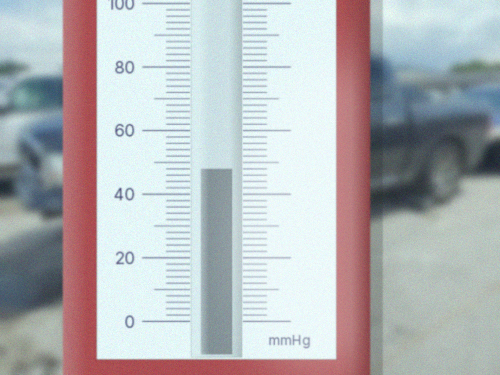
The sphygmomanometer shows 48 mmHg
